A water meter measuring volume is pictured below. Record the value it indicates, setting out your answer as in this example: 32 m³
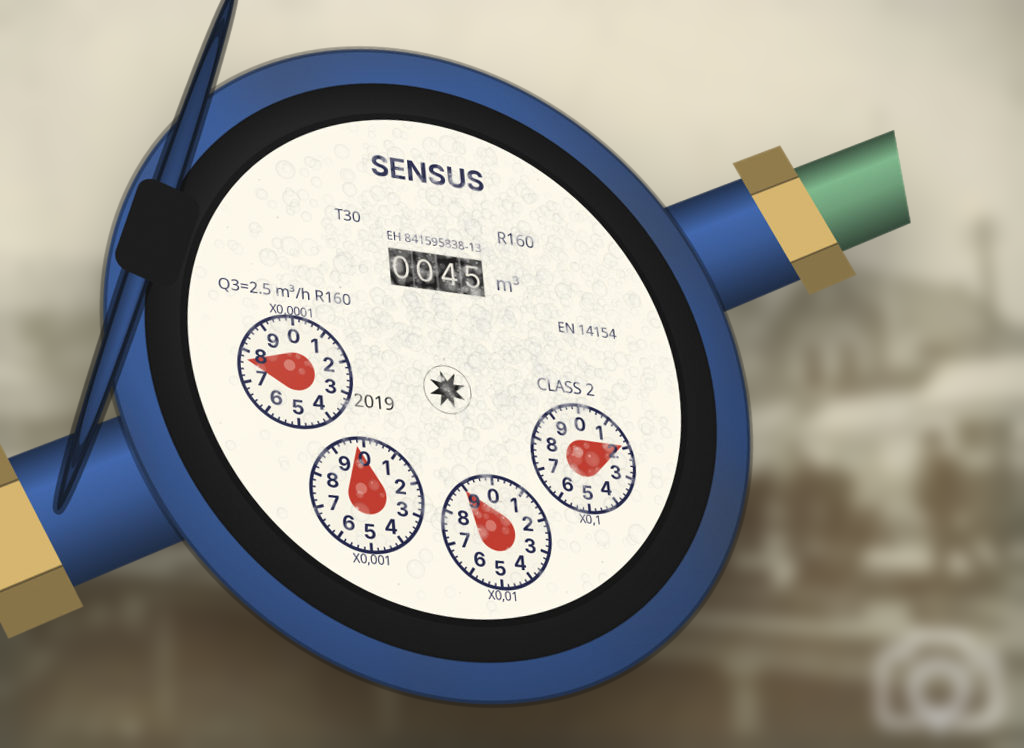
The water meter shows 45.1897 m³
